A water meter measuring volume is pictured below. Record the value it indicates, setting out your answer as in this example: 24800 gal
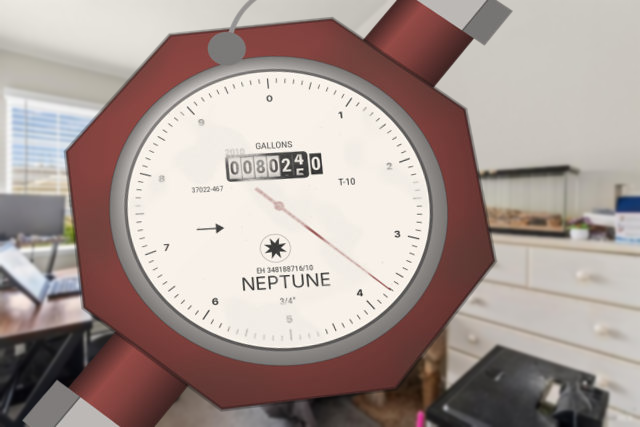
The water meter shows 80243.7 gal
